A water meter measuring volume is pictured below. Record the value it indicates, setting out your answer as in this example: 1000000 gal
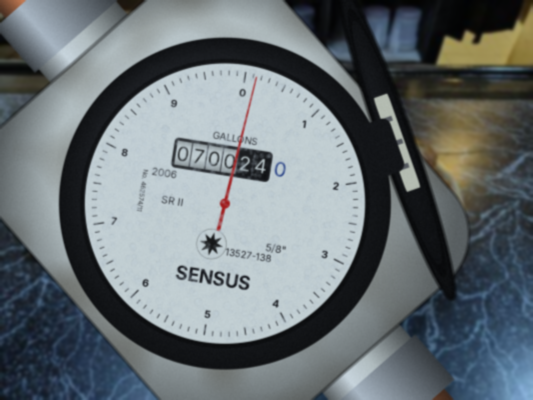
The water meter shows 700240.1 gal
